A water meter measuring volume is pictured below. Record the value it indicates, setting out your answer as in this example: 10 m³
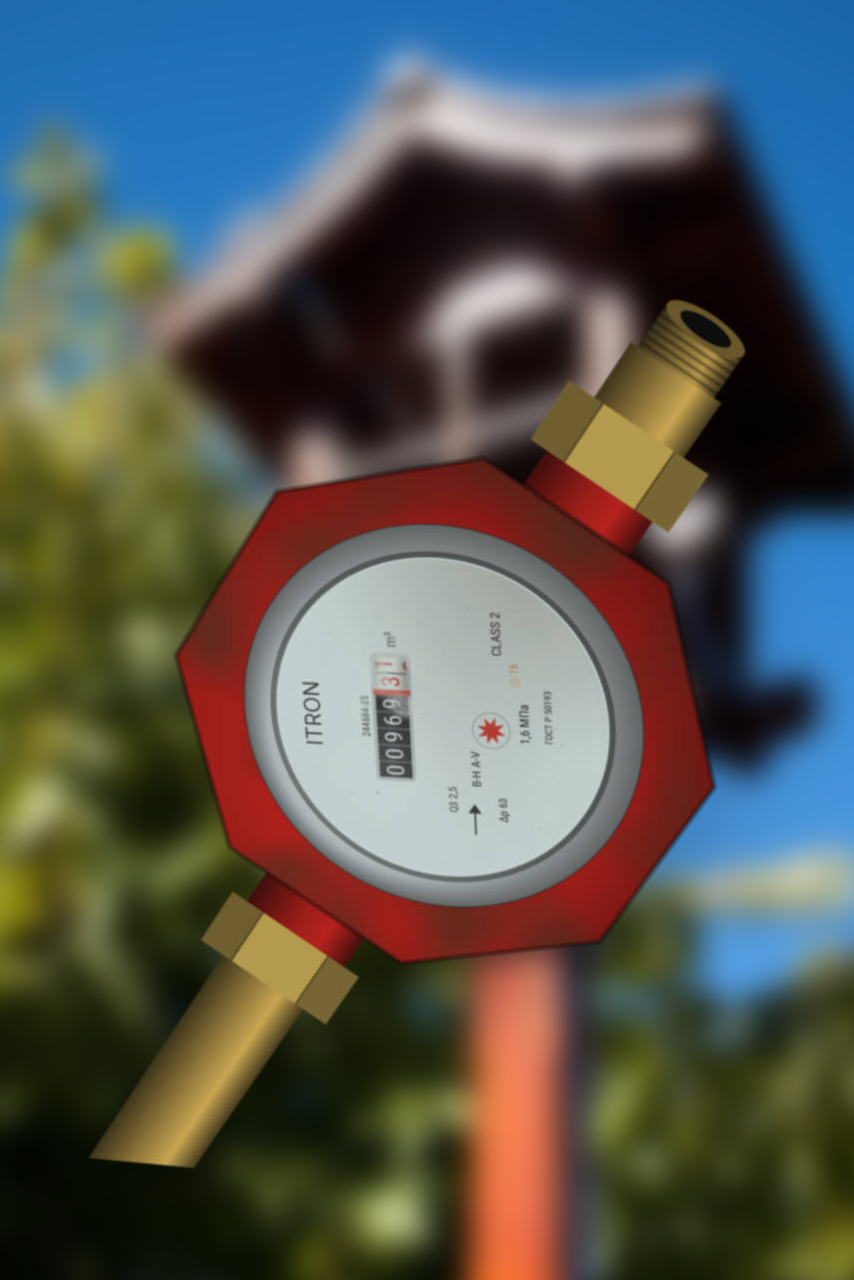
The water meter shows 969.31 m³
